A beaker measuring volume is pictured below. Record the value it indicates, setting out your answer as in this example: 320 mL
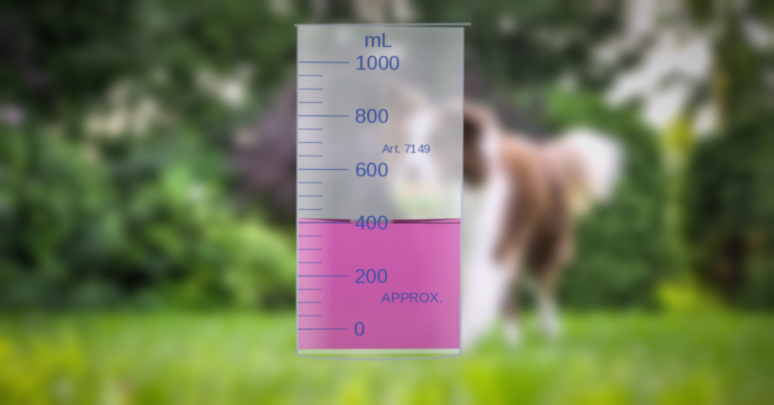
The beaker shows 400 mL
